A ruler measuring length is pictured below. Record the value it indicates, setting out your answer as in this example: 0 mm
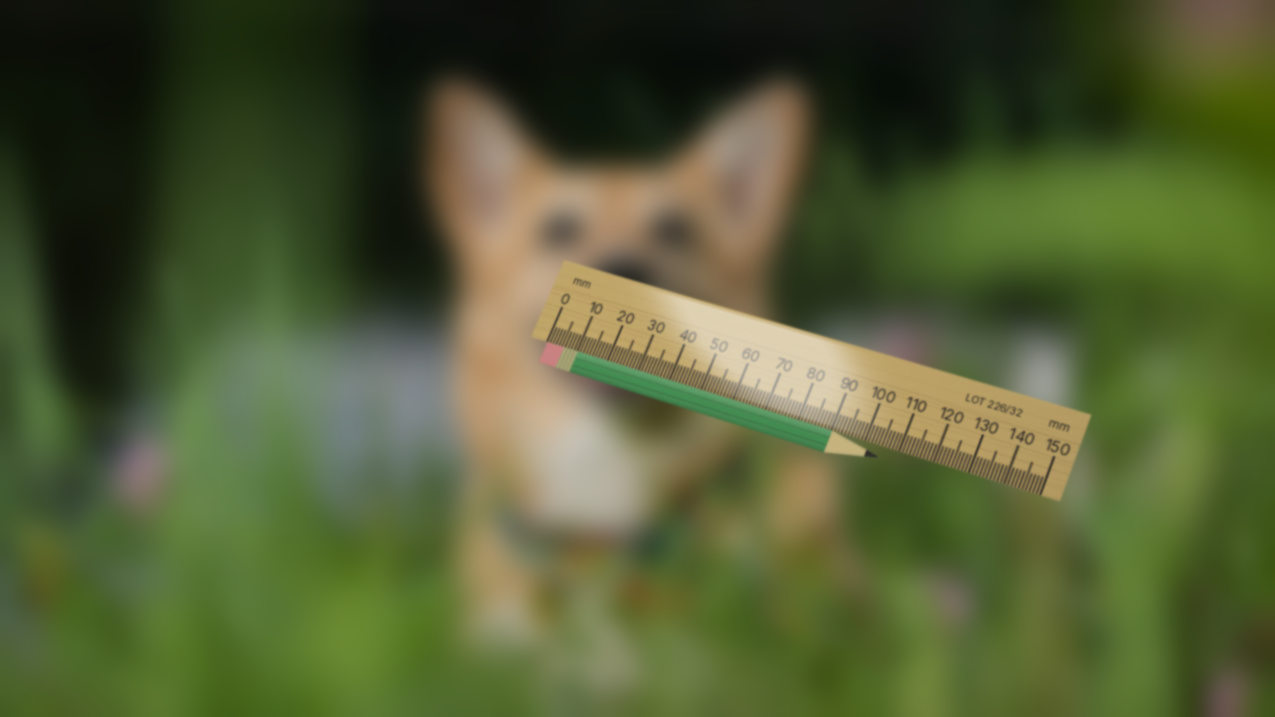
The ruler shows 105 mm
